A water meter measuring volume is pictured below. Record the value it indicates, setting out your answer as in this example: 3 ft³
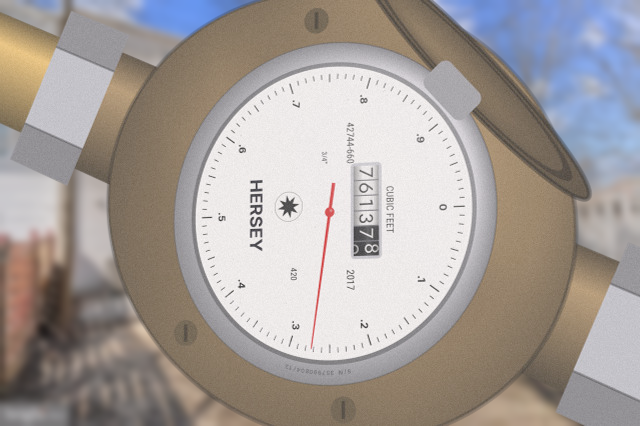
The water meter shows 761378.27 ft³
